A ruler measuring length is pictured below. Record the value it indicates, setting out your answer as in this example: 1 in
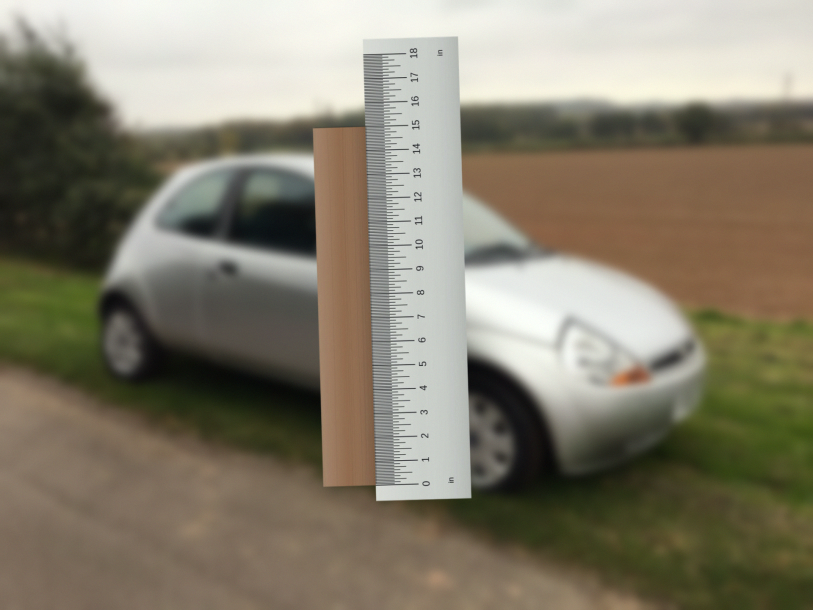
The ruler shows 15 in
